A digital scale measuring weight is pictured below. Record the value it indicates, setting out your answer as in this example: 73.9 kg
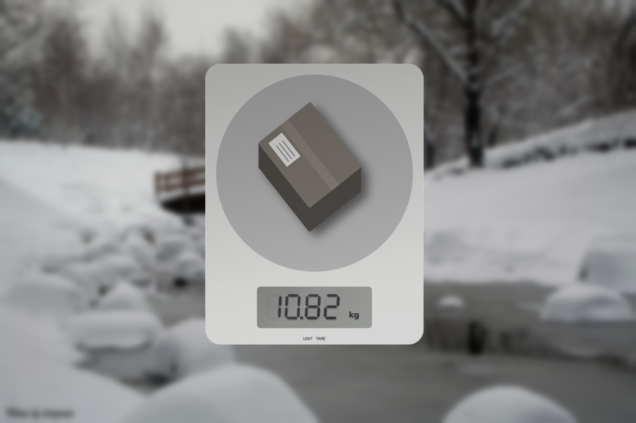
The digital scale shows 10.82 kg
